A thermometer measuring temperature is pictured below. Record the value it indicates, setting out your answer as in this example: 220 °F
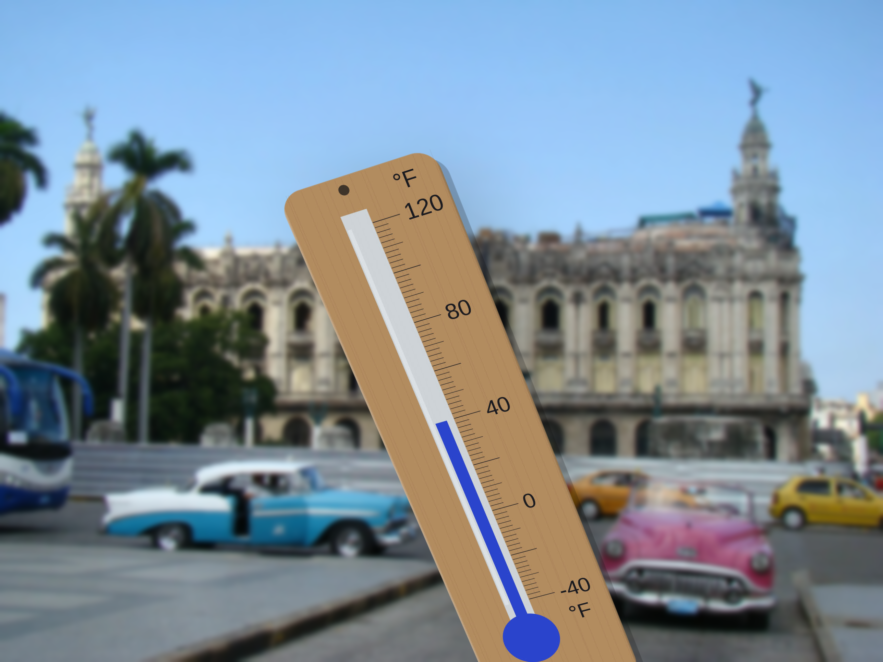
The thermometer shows 40 °F
